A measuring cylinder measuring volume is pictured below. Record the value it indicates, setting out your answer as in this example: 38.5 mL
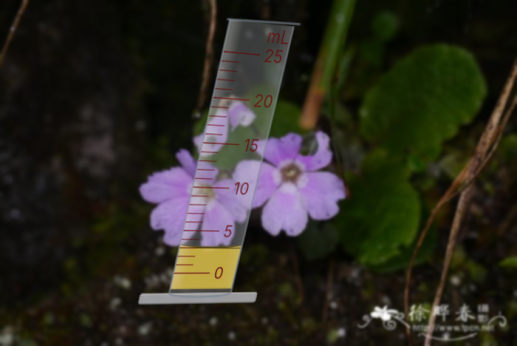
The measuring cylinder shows 3 mL
